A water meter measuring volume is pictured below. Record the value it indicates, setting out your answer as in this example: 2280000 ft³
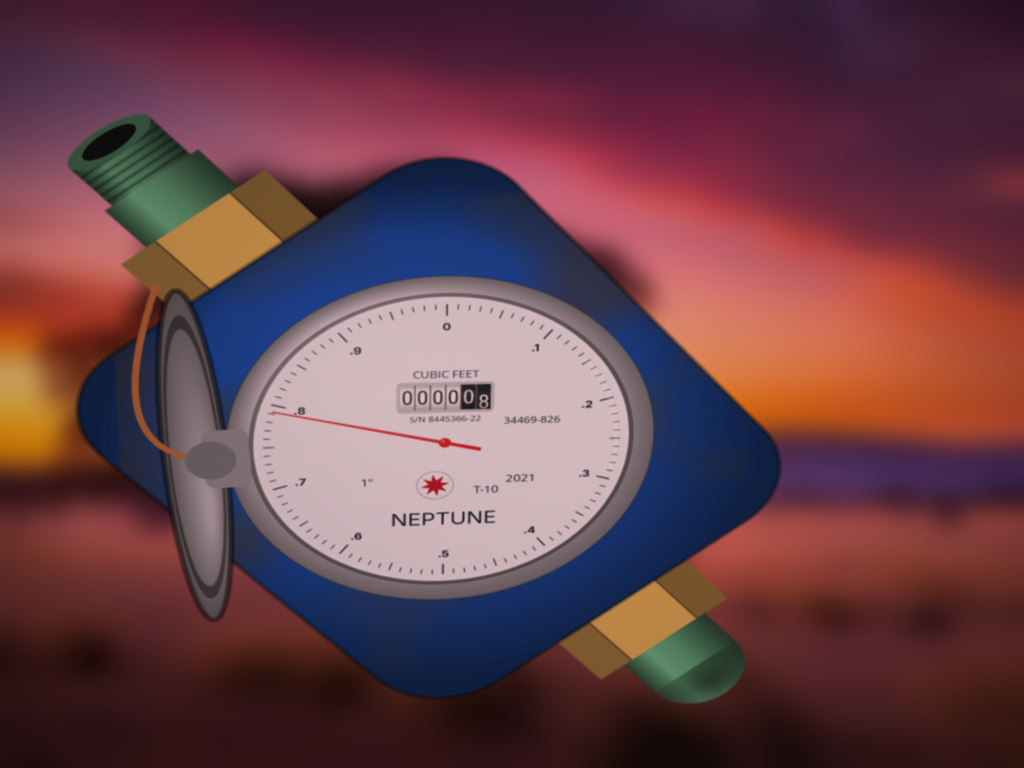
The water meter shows 7.79 ft³
